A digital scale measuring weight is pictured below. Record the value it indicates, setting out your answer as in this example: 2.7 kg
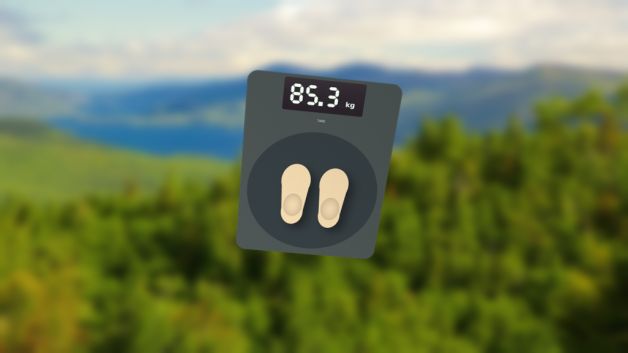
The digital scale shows 85.3 kg
